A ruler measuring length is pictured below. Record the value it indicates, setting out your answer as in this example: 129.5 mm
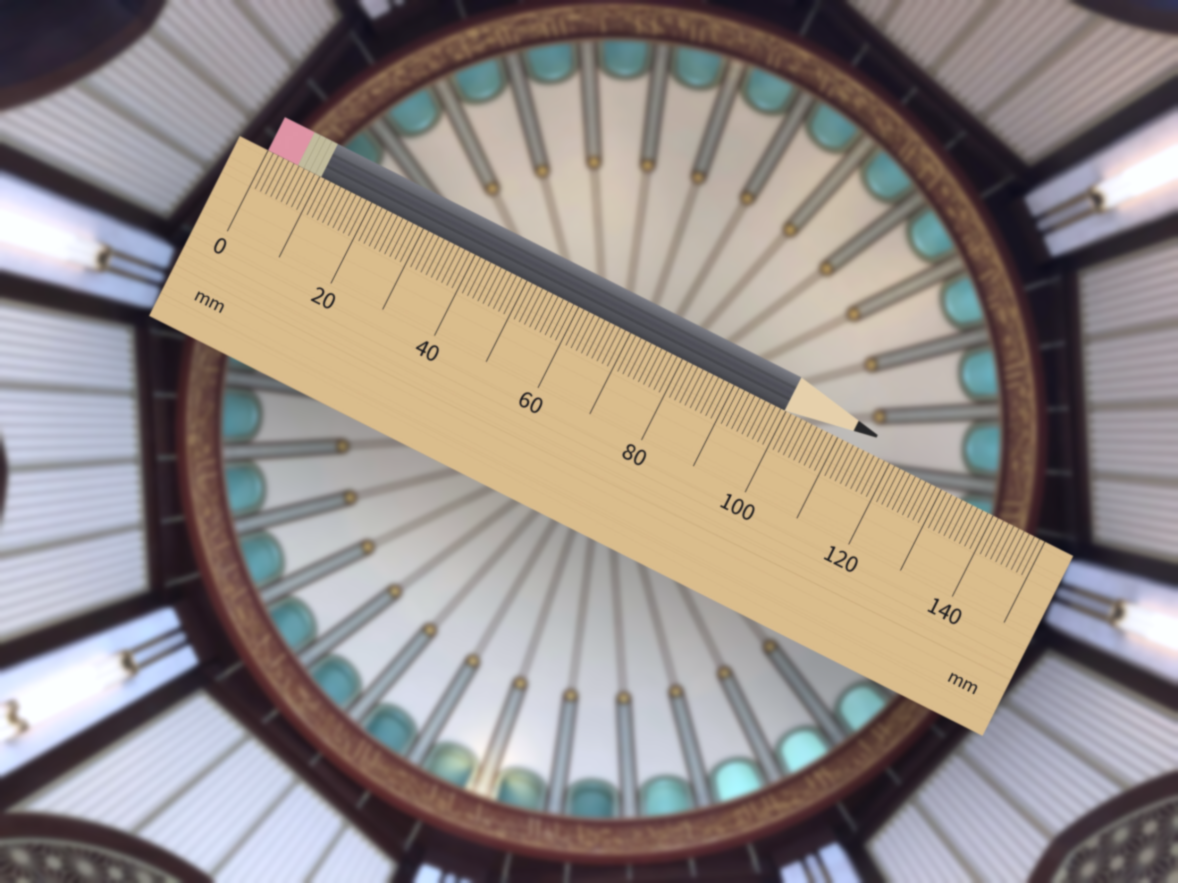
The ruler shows 116 mm
